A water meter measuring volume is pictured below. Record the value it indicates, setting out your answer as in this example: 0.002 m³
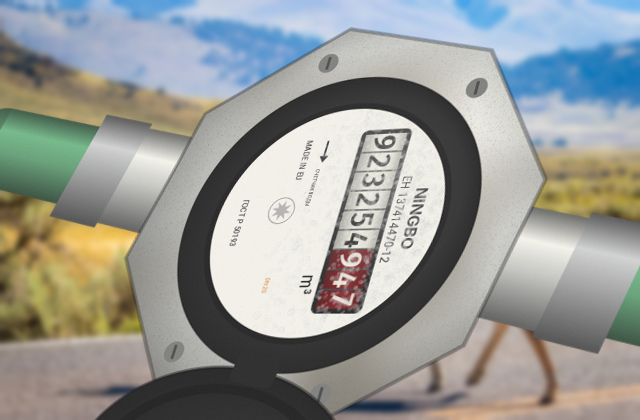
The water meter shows 923254.947 m³
